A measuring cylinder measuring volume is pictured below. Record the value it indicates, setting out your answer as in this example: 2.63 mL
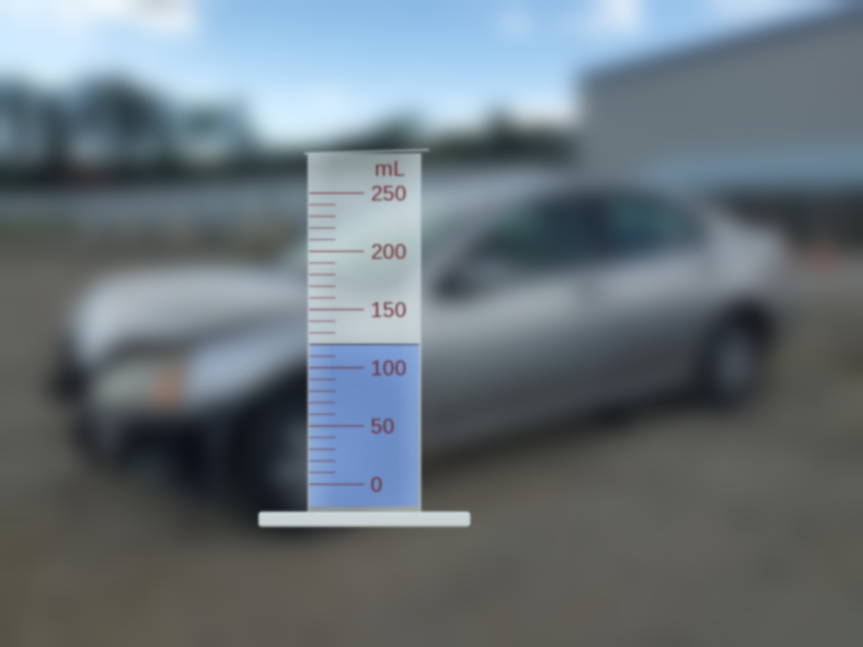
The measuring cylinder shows 120 mL
